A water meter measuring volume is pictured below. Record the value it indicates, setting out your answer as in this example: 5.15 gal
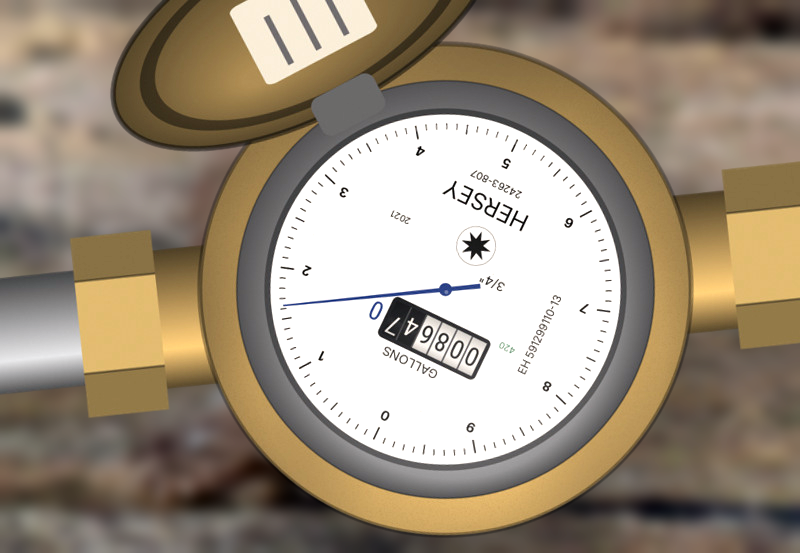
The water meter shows 86471.6 gal
